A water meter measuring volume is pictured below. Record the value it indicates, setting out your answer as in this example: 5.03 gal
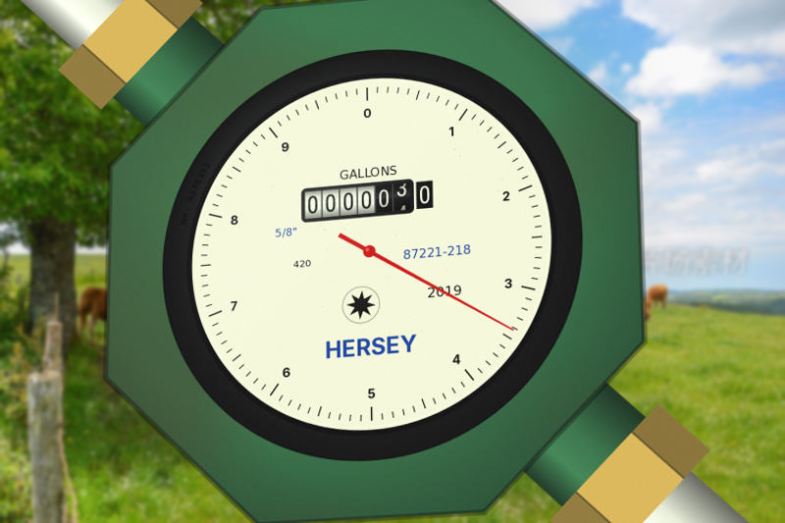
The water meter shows 33.4 gal
